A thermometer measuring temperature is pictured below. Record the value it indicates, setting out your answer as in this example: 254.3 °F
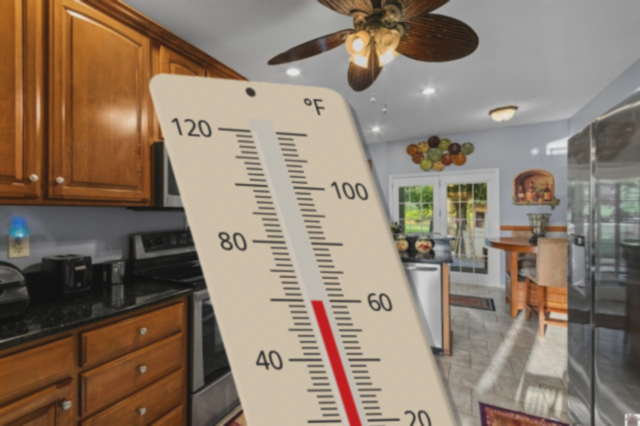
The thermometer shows 60 °F
